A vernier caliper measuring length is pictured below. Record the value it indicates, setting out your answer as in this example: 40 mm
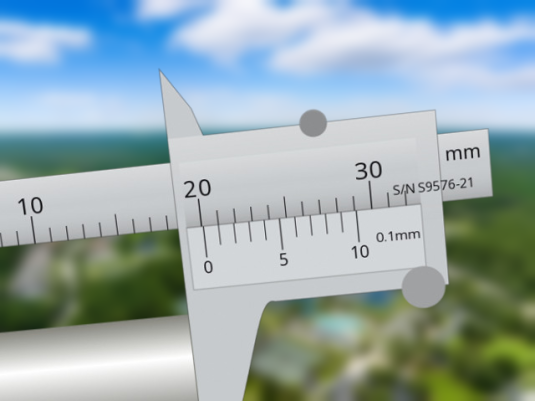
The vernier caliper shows 20.1 mm
